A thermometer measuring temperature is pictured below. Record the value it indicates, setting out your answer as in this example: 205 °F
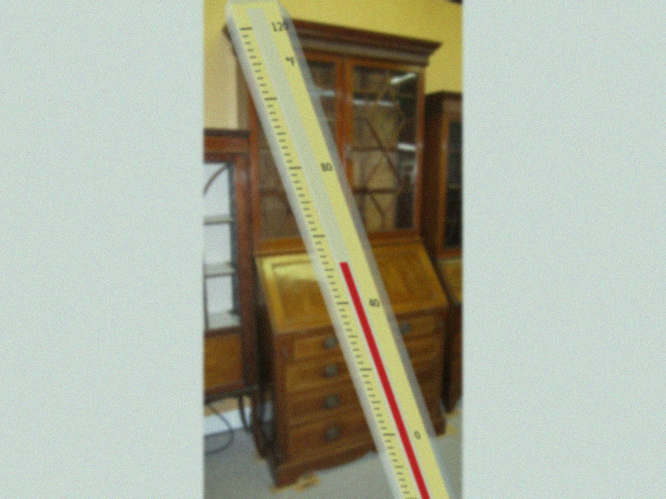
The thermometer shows 52 °F
